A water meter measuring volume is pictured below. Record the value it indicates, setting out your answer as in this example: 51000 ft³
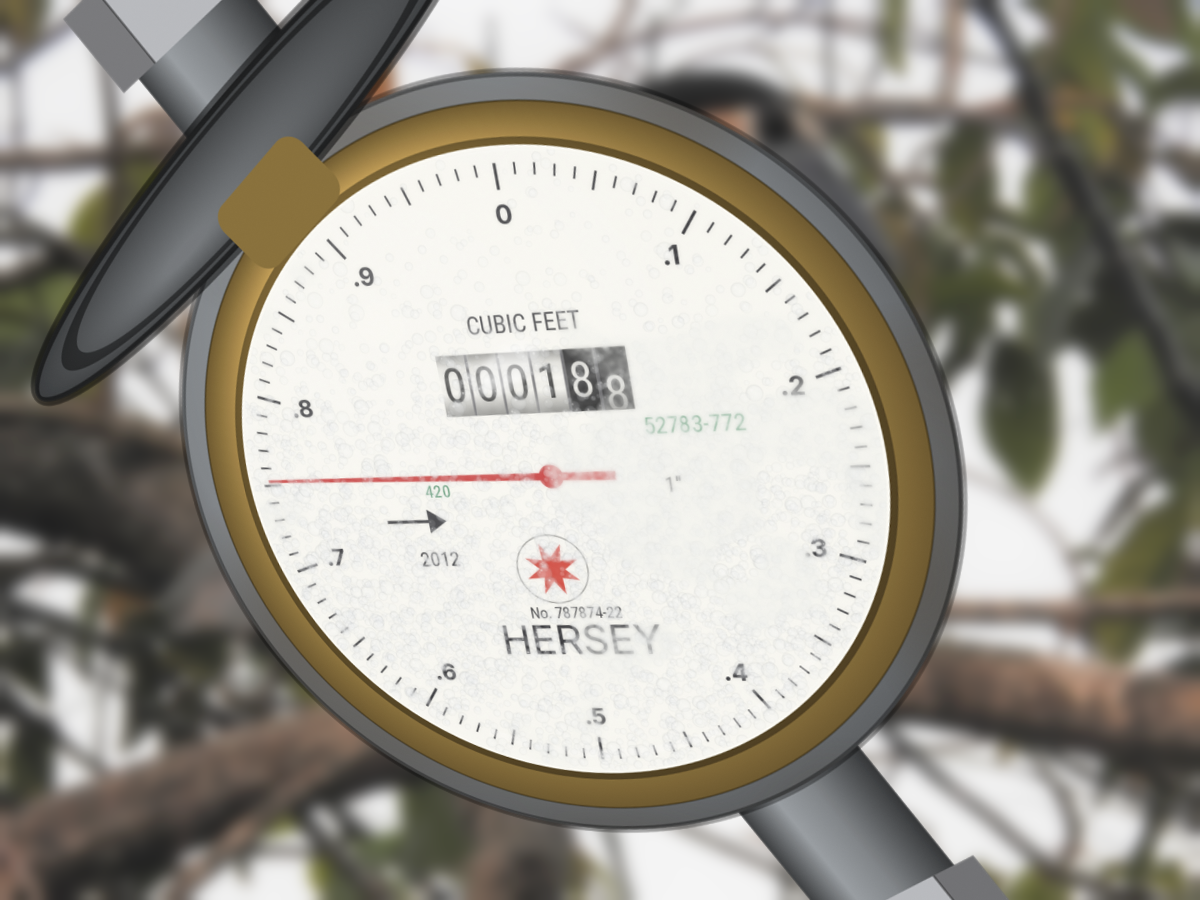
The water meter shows 187.75 ft³
